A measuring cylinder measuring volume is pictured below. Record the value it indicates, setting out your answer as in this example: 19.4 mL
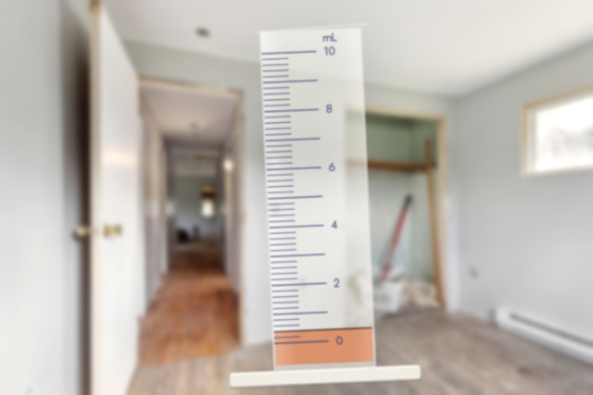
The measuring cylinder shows 0.4 mL
